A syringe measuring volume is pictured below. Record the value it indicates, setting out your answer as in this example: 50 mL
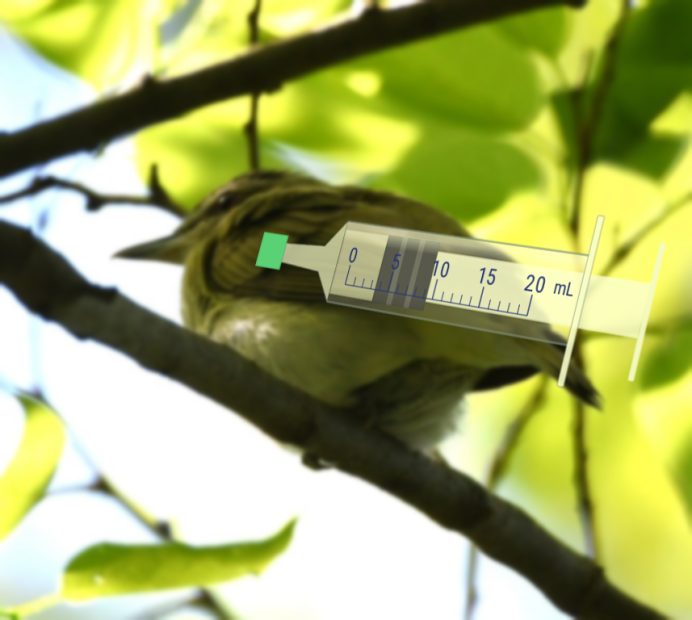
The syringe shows 3.5 mL
